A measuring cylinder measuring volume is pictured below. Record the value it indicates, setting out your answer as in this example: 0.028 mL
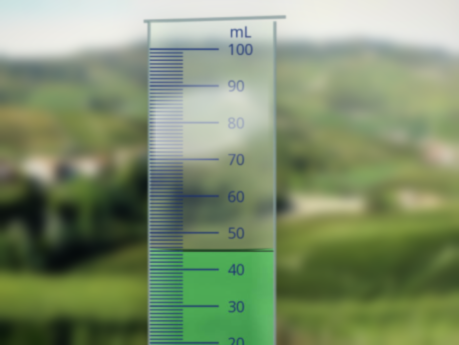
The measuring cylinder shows 45 mL
